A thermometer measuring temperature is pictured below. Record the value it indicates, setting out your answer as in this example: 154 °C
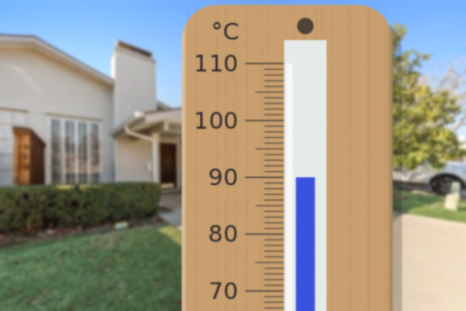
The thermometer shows 90 °C
